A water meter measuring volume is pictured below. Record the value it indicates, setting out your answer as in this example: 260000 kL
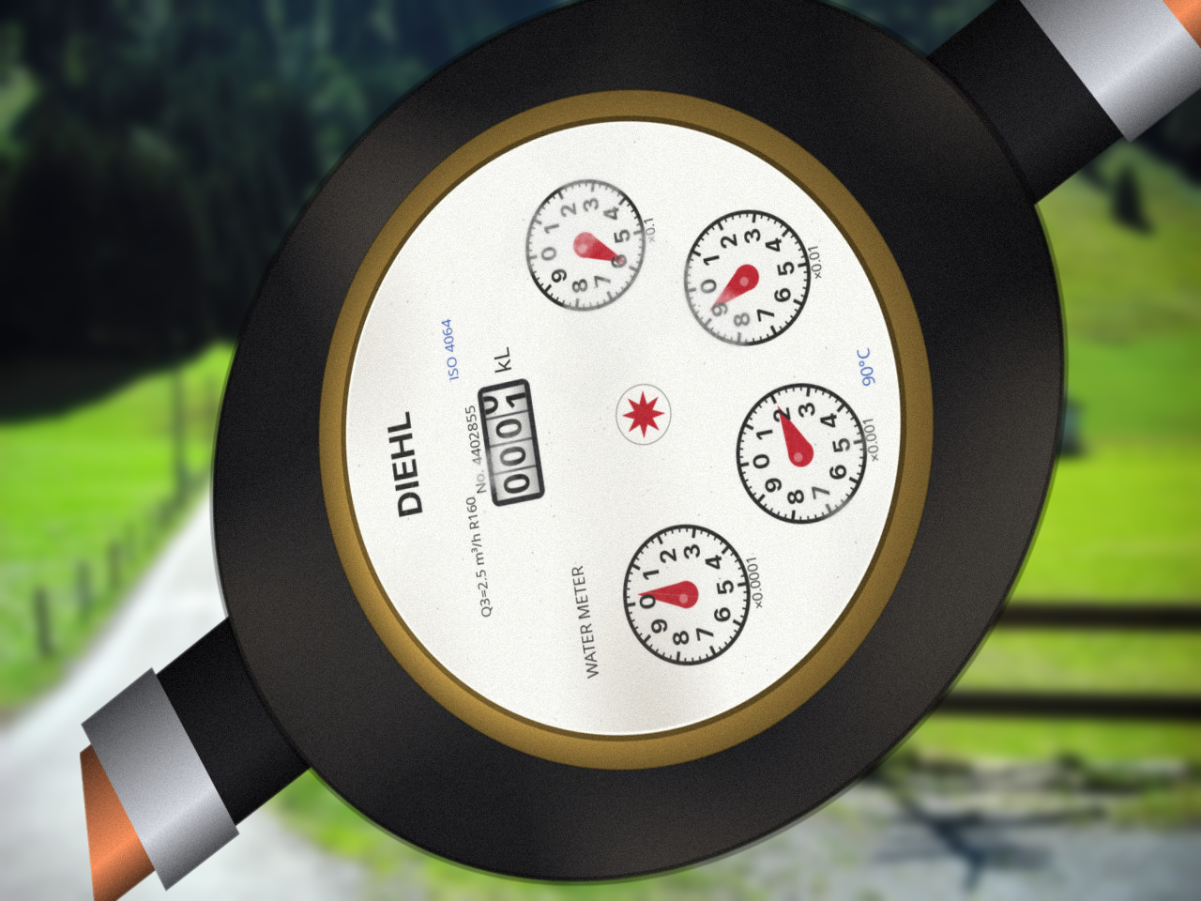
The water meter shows 0.5920 kL
